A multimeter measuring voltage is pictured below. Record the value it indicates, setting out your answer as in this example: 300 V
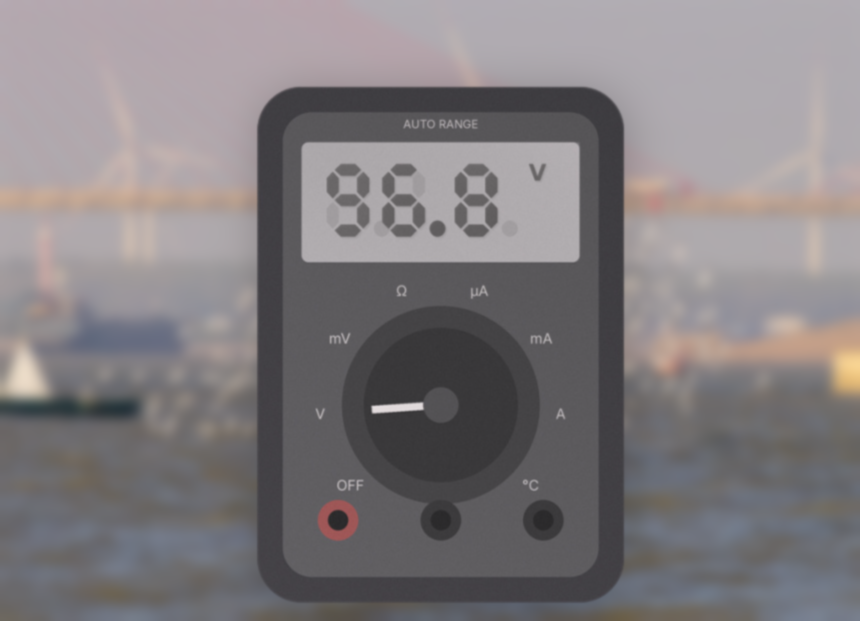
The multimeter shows 96.8 V
